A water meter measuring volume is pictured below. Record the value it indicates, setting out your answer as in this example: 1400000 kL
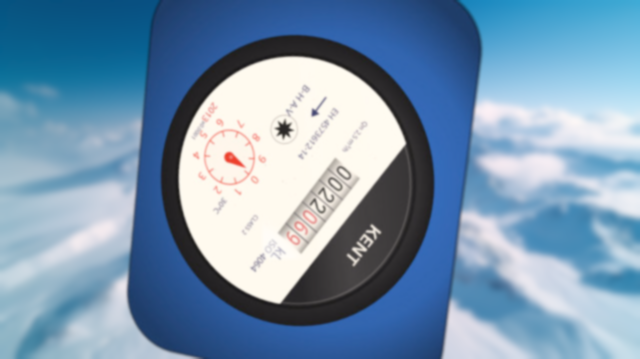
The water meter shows 22.0689 kL
